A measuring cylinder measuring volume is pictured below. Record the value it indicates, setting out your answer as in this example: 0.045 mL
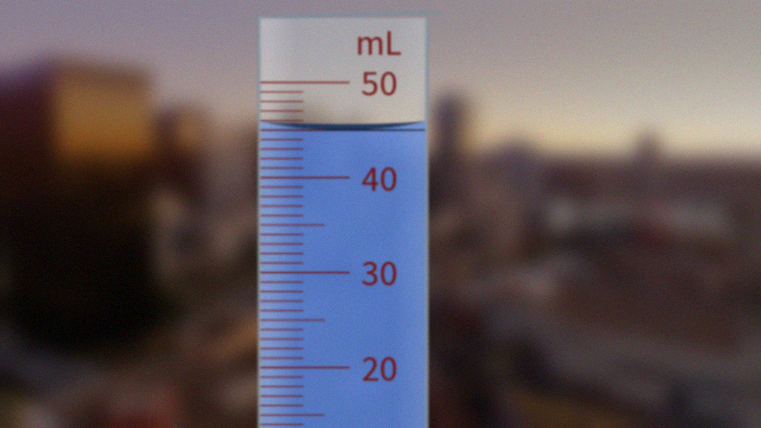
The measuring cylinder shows 45 mL
